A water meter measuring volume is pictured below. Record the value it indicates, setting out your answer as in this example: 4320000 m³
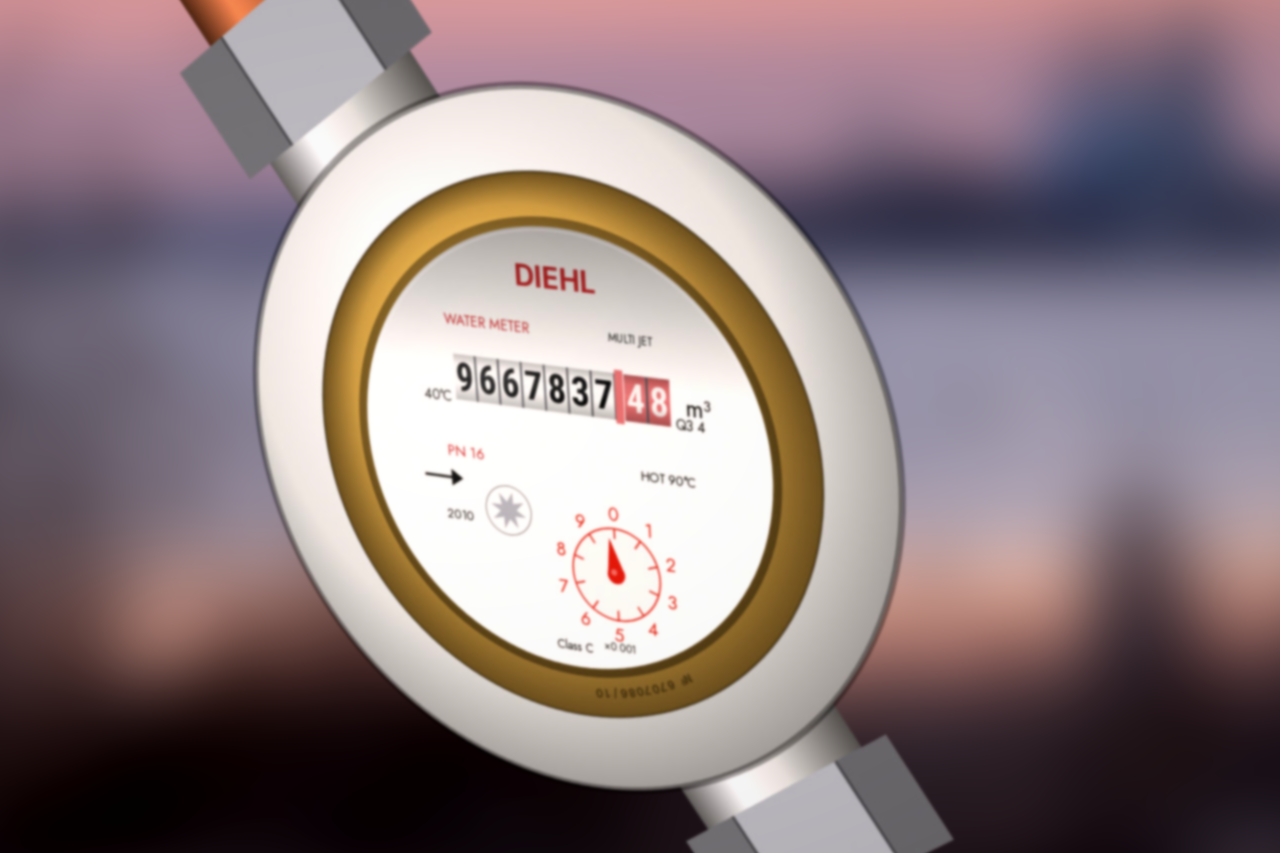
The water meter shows 9667837.479 m³
